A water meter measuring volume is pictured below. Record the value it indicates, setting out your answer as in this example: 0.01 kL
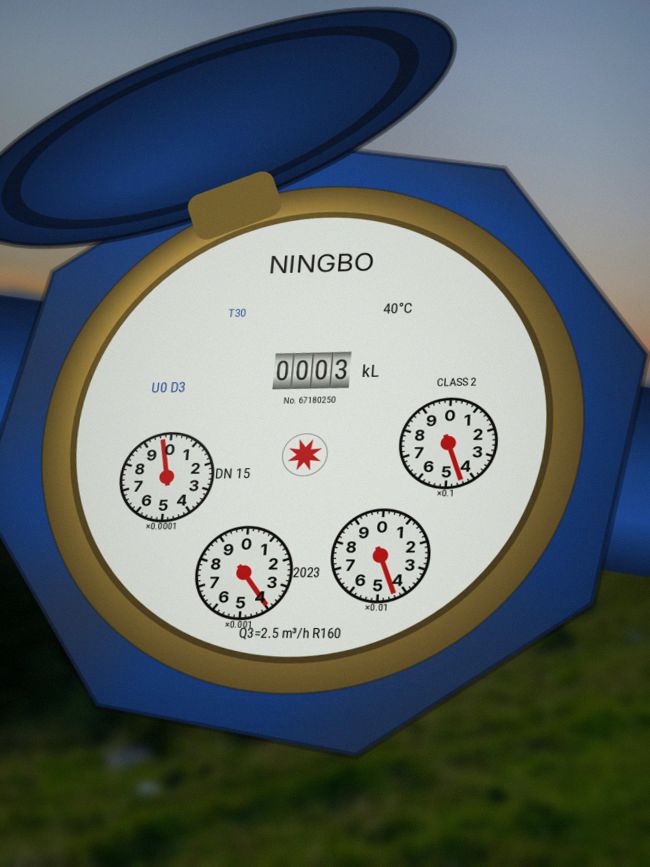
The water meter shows 3.4439 kL
